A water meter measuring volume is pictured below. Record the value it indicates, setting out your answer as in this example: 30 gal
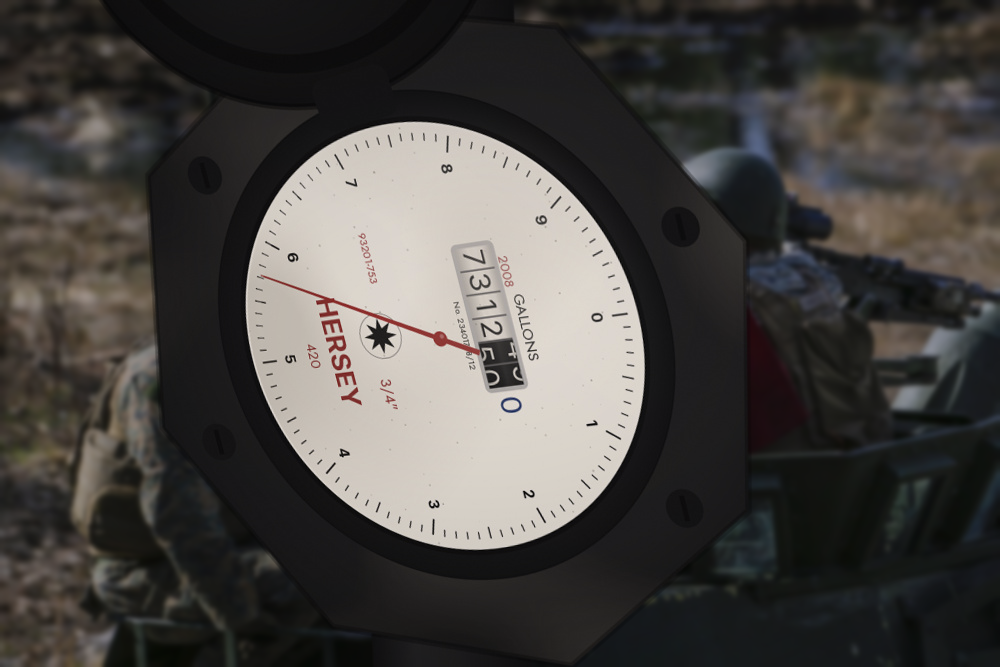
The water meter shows 7312495.7 gal
